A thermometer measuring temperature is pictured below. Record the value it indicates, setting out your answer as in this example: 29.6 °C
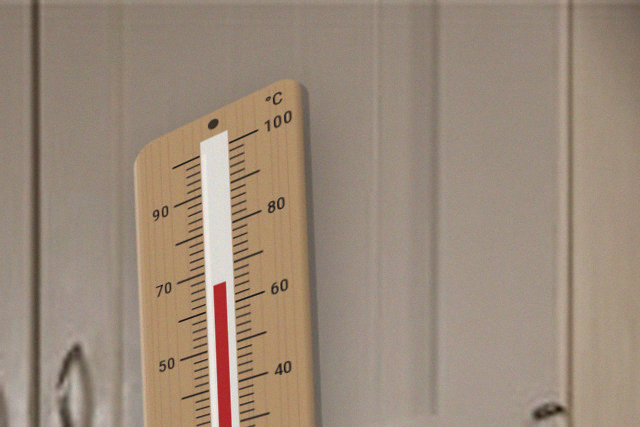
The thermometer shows 66 °C
